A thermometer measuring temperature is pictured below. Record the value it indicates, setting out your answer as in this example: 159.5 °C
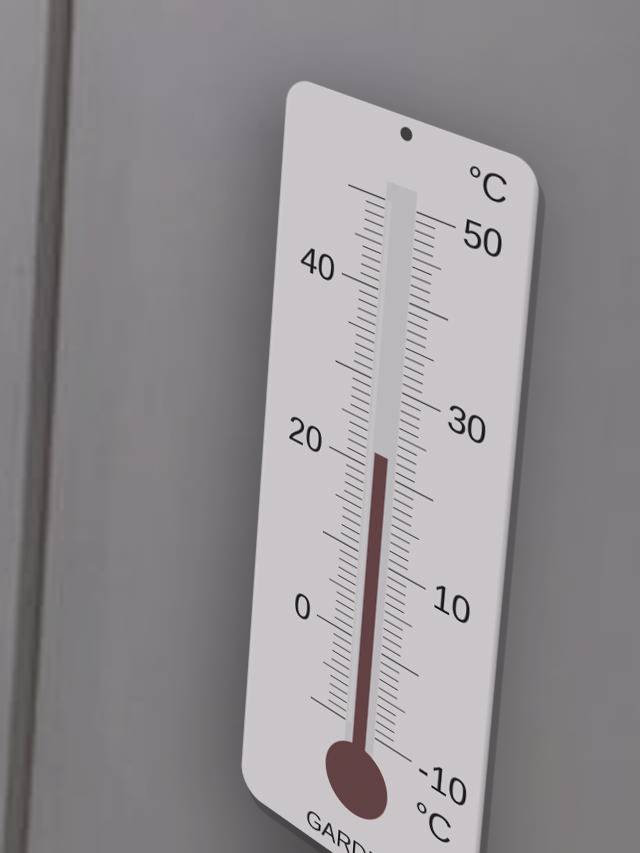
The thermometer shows 22 °C
